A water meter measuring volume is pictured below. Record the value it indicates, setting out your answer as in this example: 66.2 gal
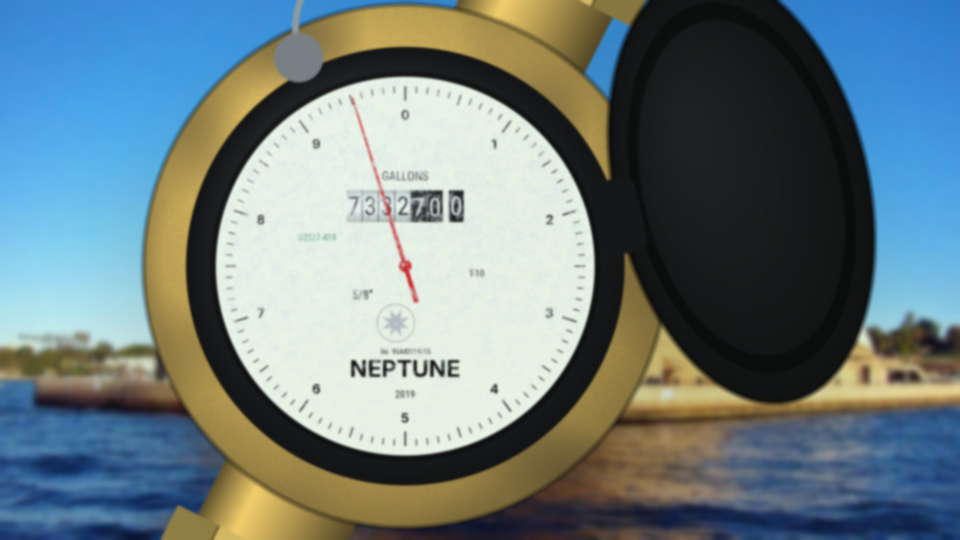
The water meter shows 7332699.5 gal
